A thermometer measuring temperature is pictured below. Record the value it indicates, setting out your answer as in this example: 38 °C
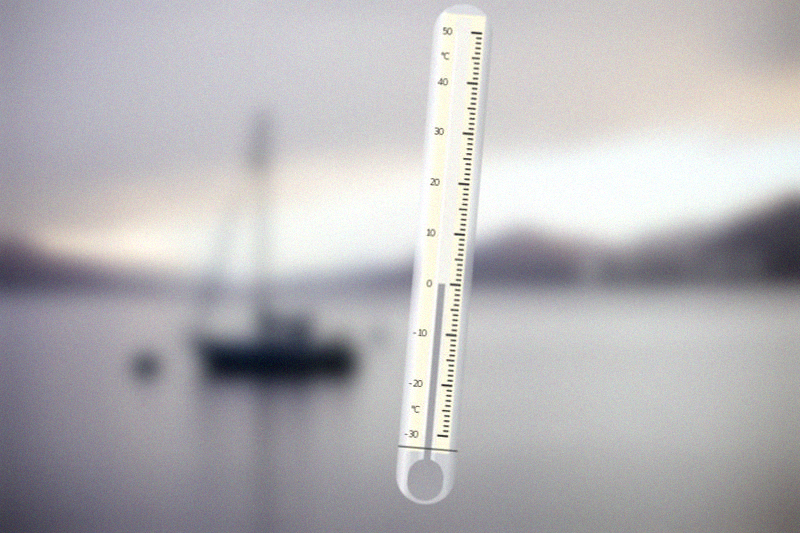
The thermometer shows 0 °C
